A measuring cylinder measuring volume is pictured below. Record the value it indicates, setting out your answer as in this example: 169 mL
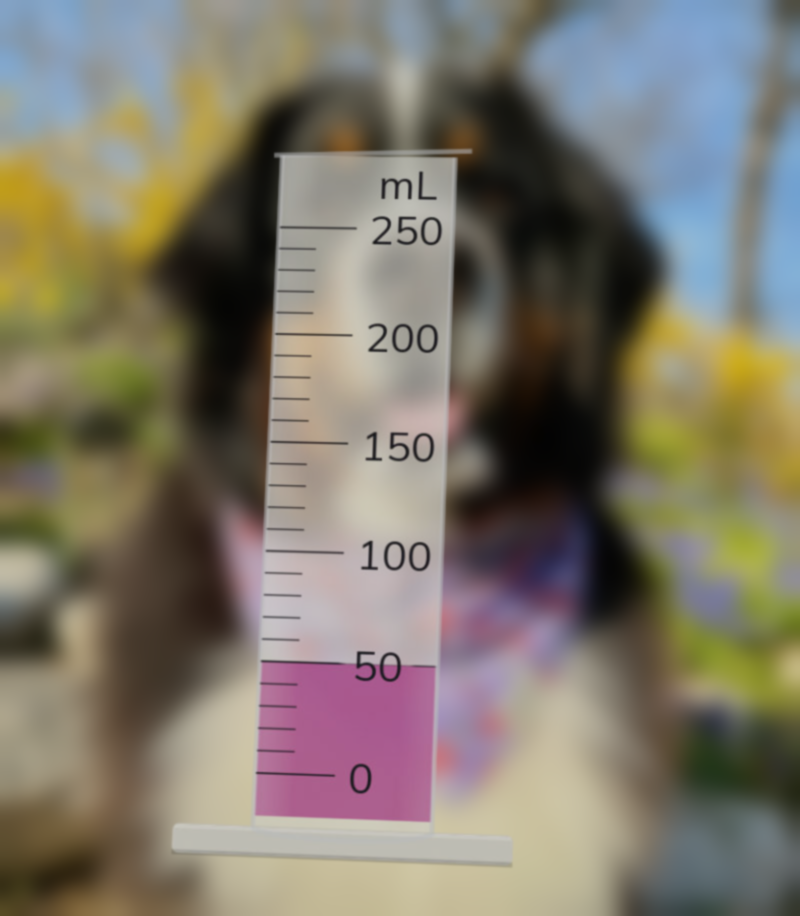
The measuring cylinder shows 50 mL
